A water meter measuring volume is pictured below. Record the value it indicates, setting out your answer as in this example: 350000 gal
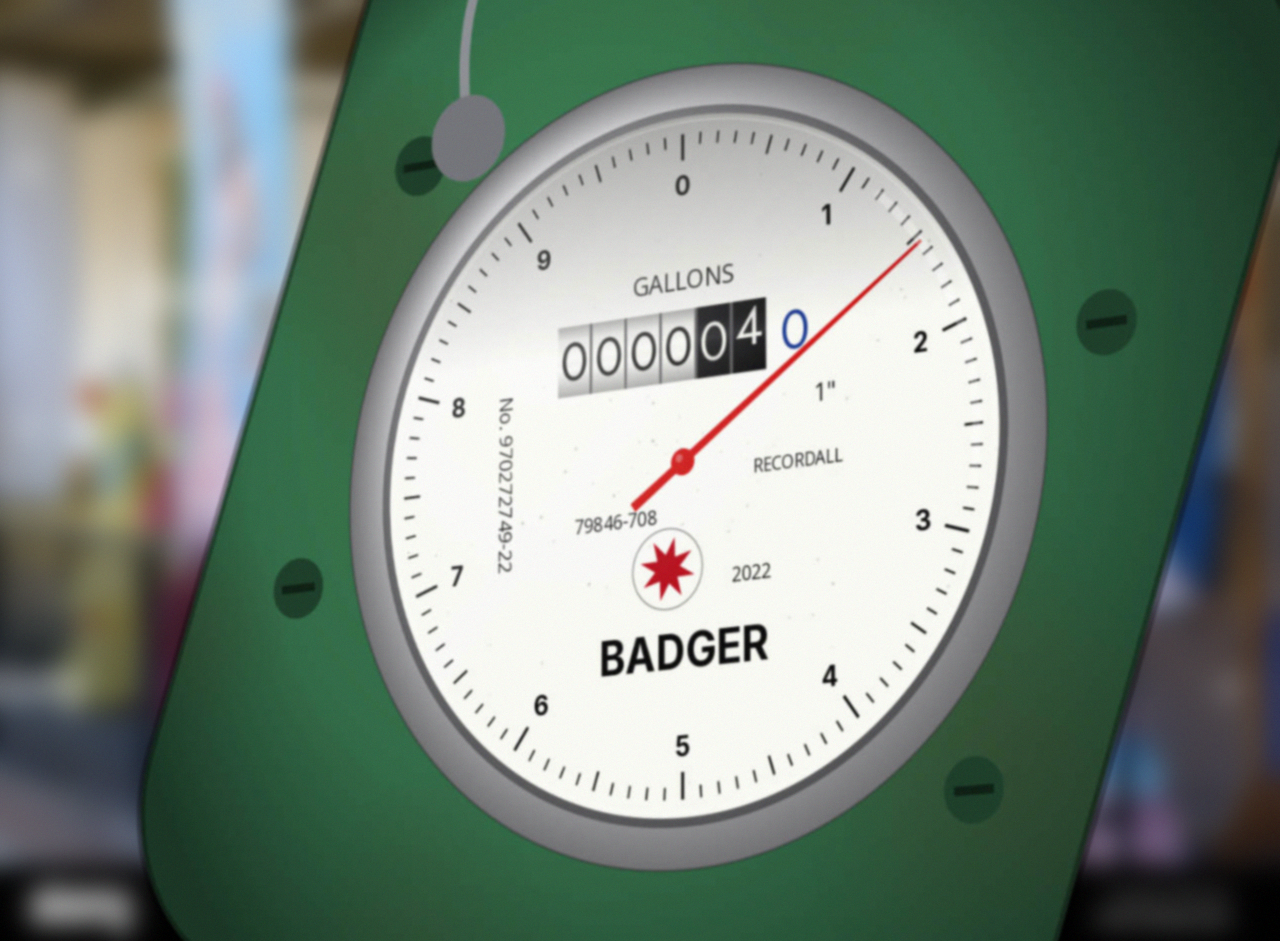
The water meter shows 41.5 gal
